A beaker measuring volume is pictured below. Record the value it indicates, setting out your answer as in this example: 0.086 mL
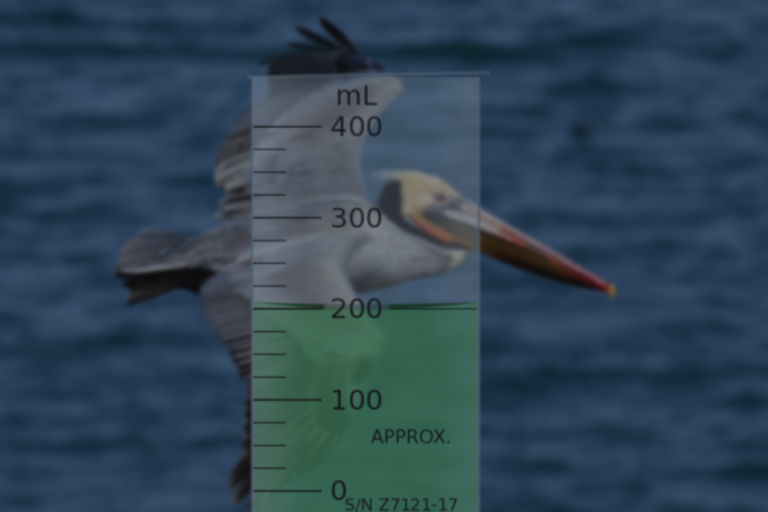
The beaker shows 200 mL
